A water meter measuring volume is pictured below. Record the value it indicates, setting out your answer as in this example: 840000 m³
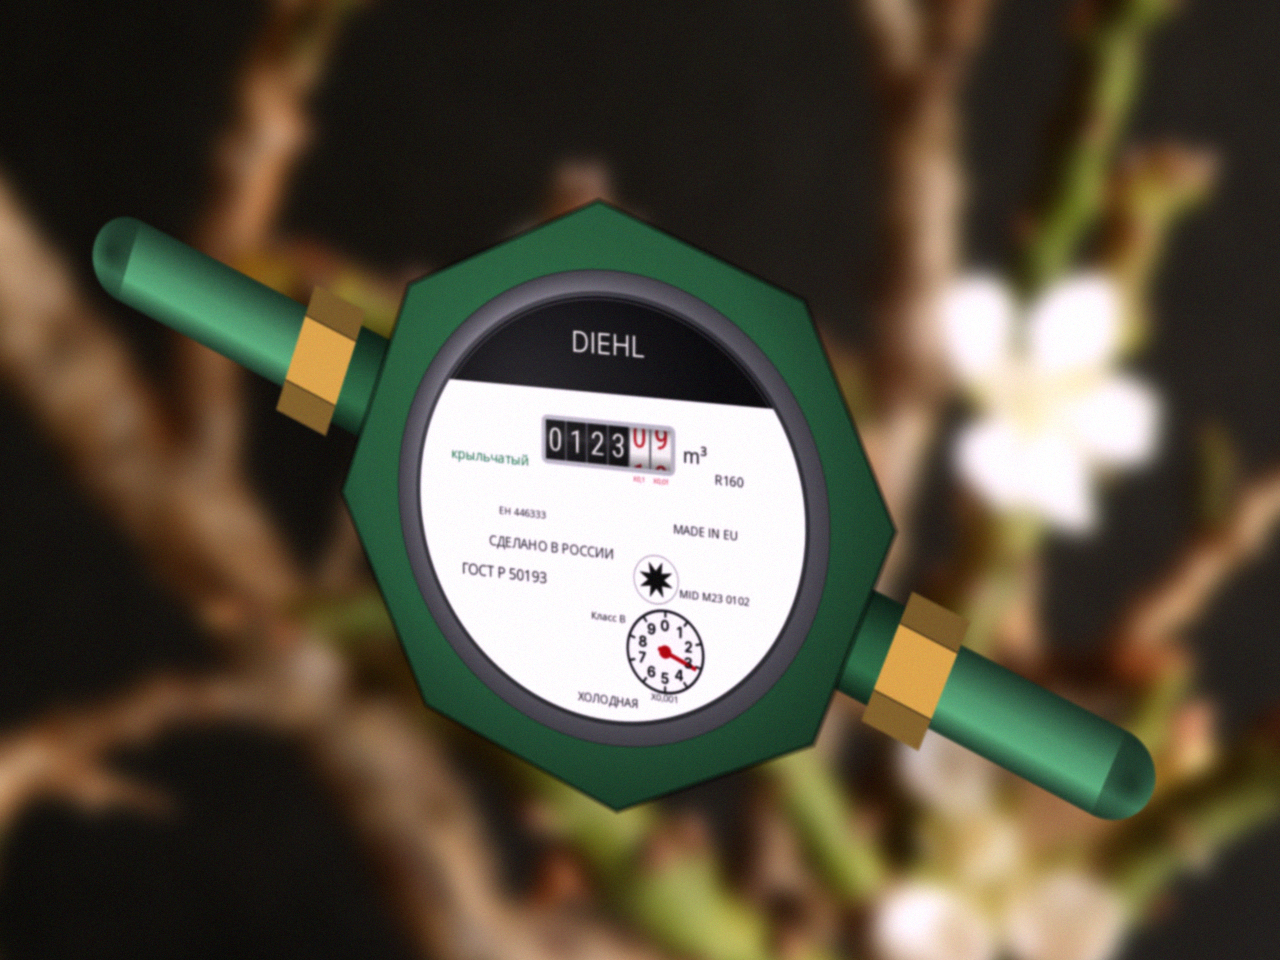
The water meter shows 123.093 m³
